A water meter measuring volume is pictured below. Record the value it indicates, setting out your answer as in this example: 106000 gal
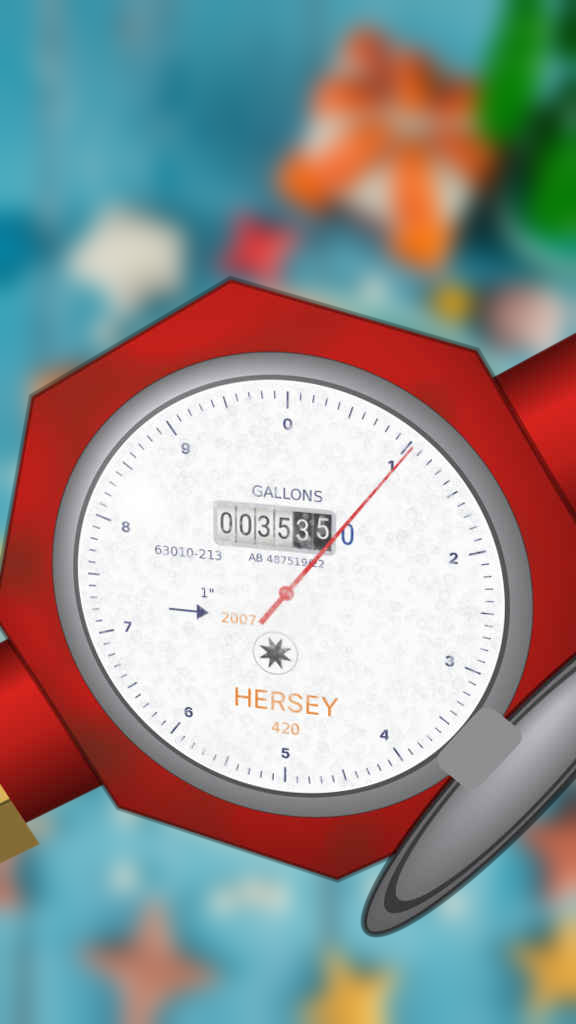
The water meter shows 35351.0 gal
